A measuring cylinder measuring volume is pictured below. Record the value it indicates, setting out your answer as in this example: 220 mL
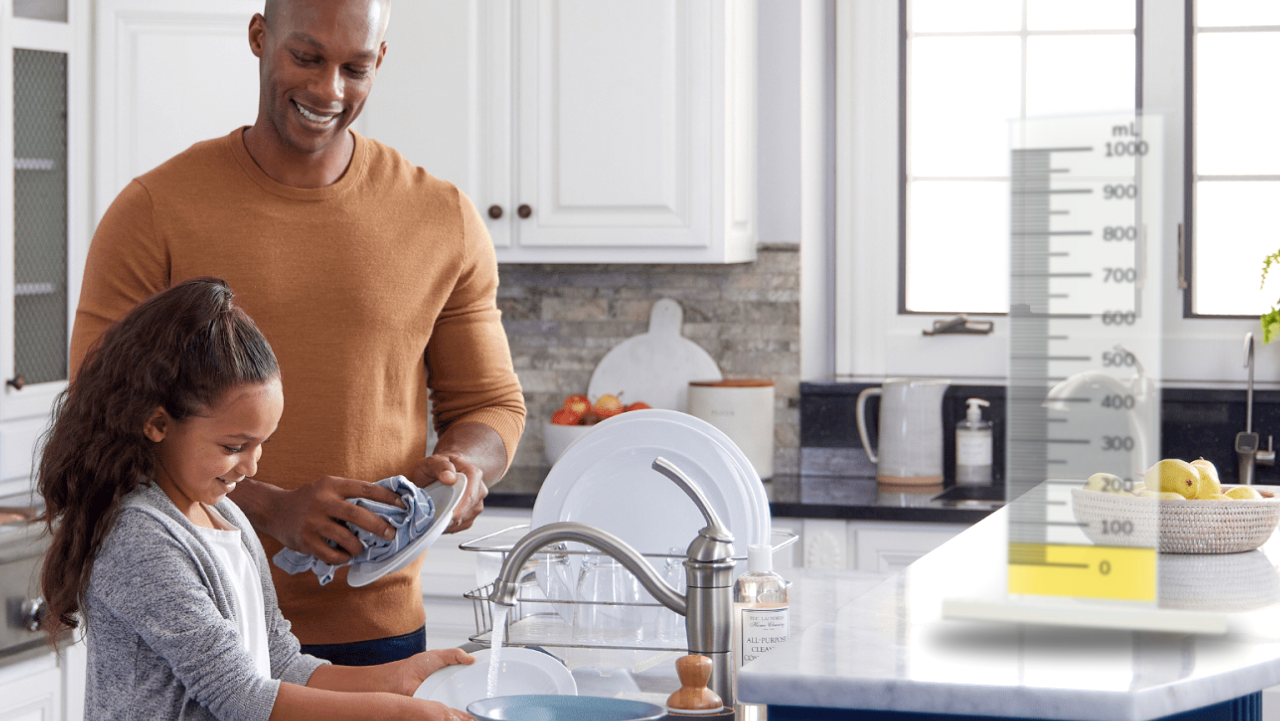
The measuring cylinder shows 50 mL
